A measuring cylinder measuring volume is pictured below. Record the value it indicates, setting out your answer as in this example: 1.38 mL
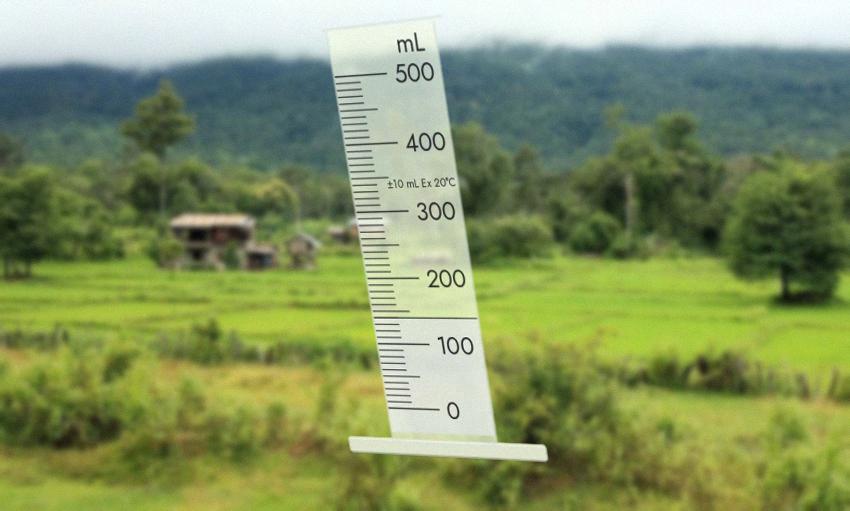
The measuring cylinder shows 140 mL
